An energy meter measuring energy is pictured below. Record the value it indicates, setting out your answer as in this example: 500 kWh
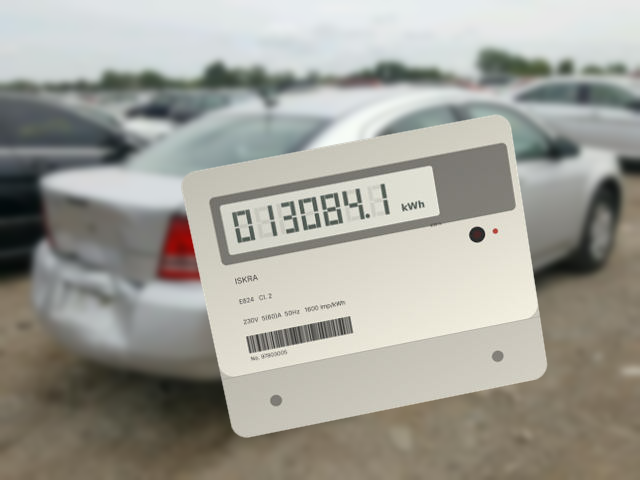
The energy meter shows 13084.1 kWh
